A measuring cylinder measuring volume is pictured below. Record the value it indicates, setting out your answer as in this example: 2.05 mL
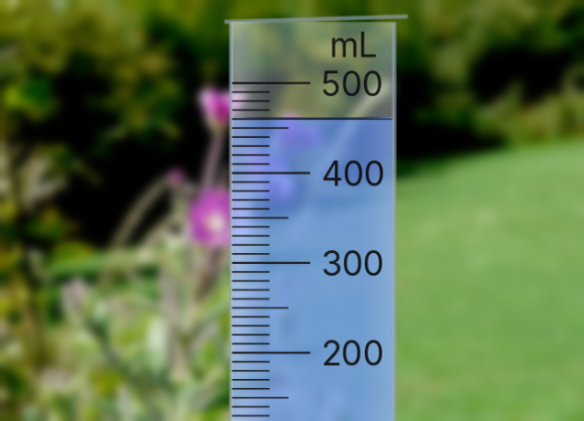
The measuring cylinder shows 460 mL
